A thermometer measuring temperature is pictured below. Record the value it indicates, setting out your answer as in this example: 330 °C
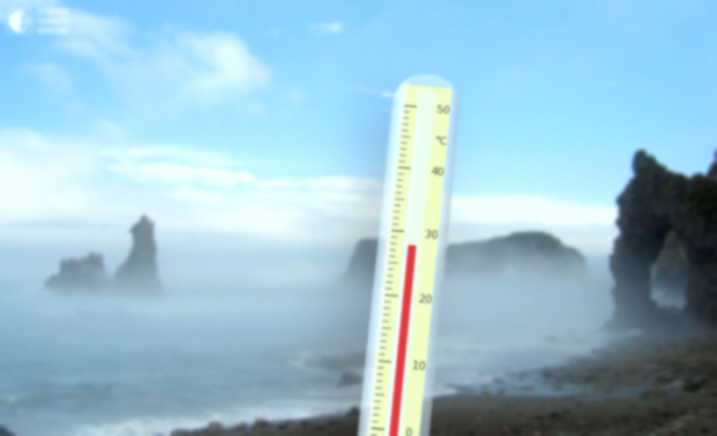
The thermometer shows 28 °C
